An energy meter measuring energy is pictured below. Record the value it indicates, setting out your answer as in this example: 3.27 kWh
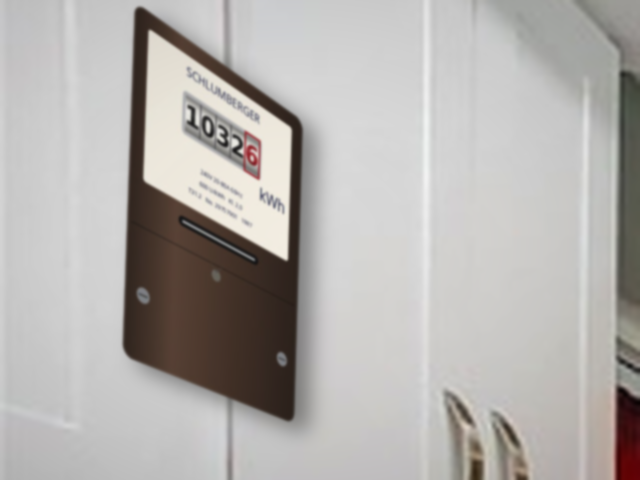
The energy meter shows 1032.6 kWh
